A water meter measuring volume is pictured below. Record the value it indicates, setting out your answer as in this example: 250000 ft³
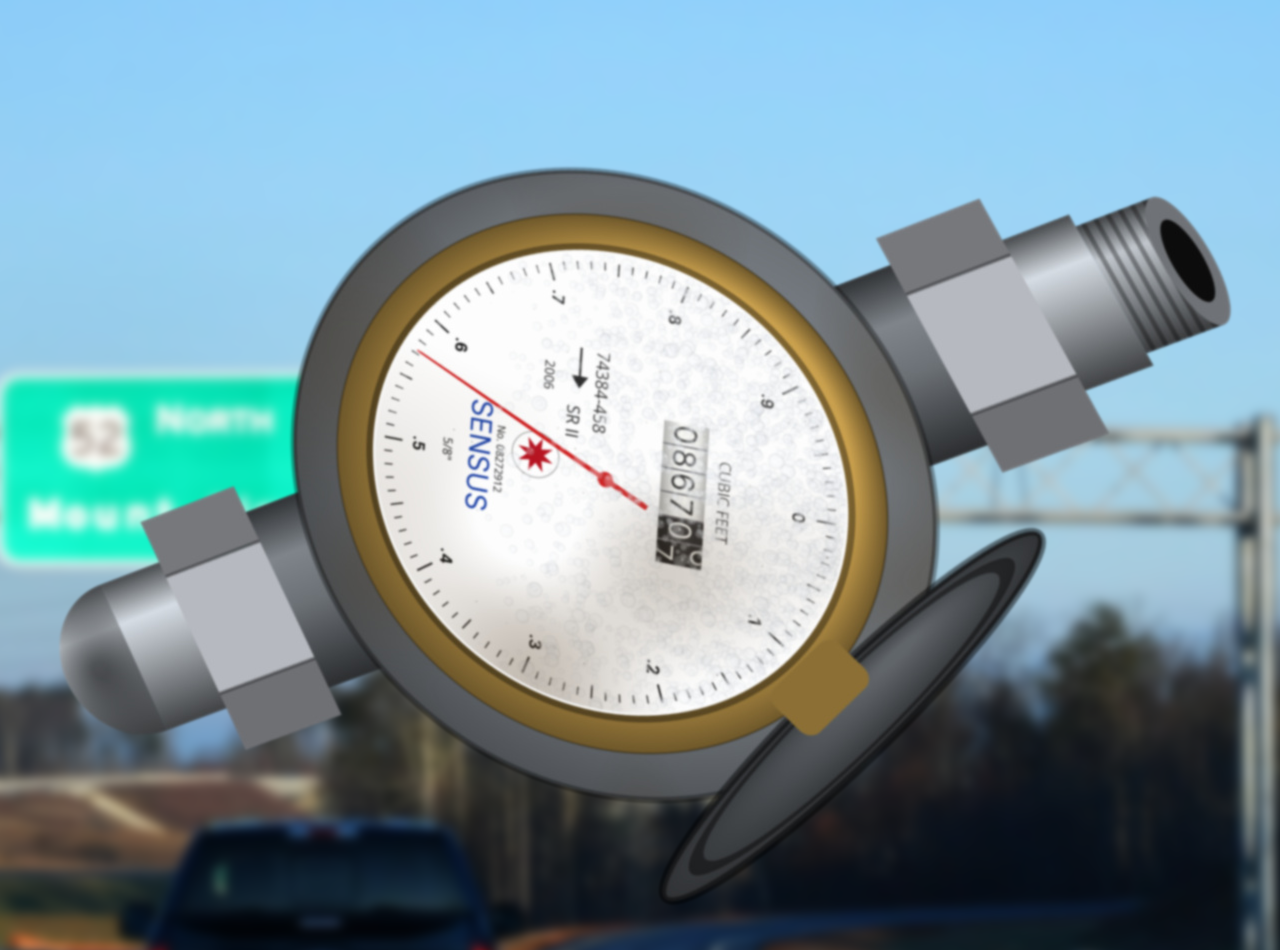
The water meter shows 86706.57 ft³
